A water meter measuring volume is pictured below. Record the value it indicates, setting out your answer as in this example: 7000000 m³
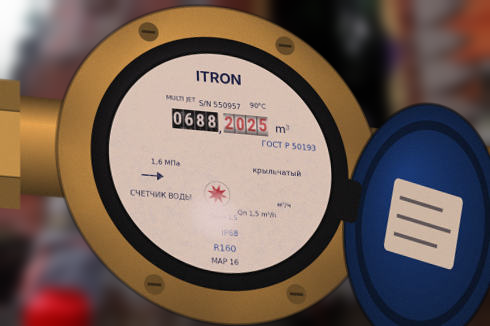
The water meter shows 688.2025 m³
